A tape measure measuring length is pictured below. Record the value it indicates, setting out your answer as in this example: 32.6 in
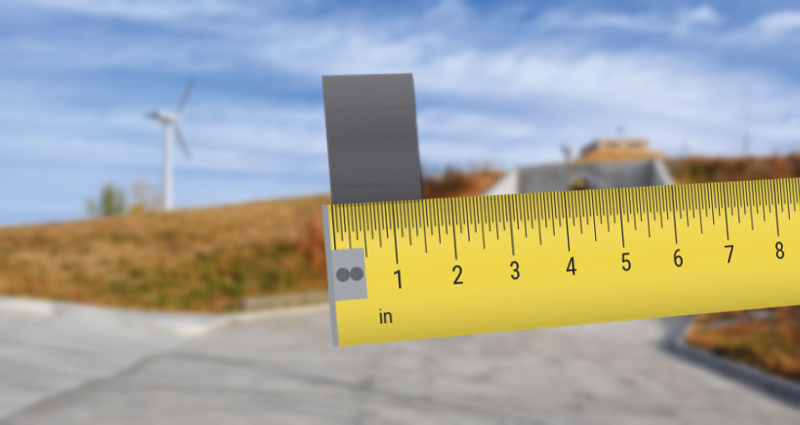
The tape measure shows 1.5 in
